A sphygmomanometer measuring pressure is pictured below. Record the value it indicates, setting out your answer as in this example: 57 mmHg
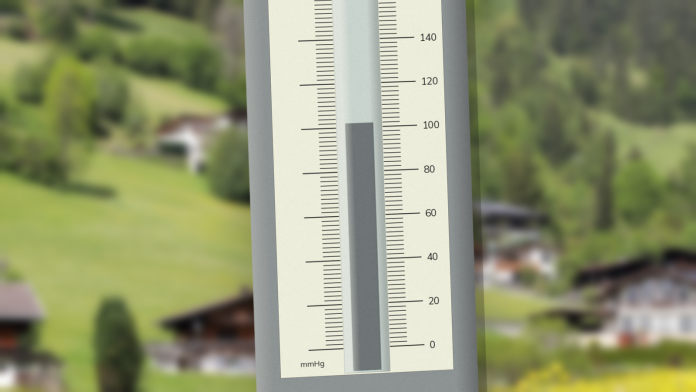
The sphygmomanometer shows 102 mmHg
